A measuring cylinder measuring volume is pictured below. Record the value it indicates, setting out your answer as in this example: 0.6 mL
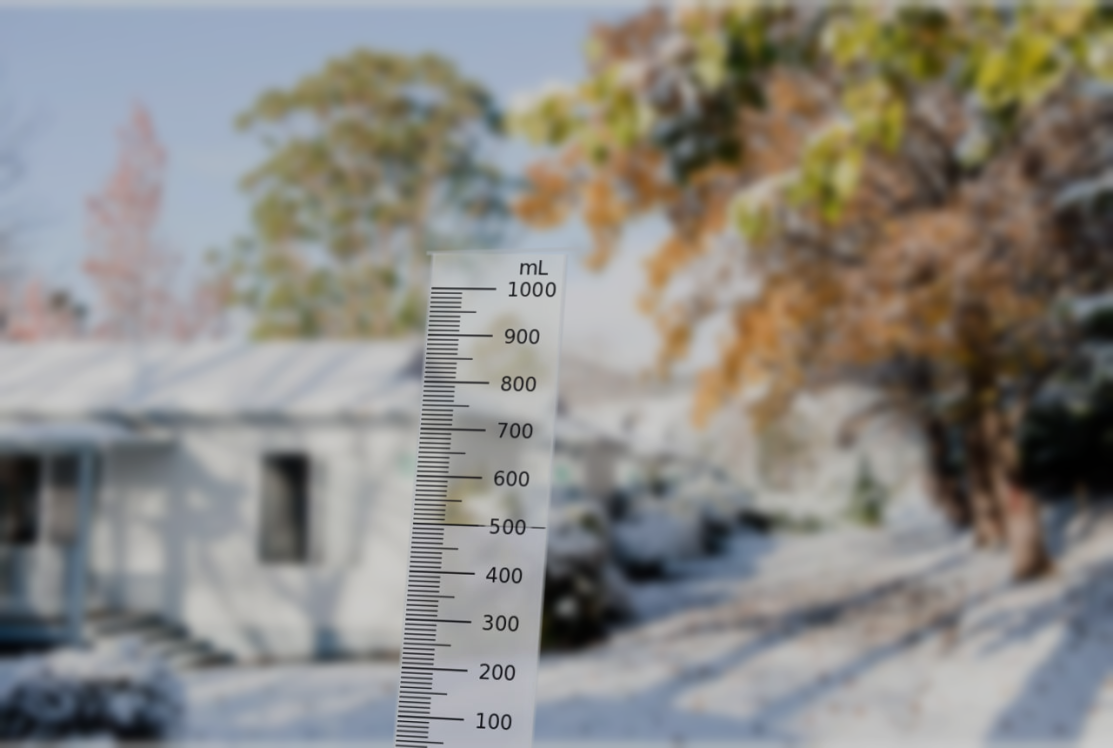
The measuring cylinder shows 500 mL
